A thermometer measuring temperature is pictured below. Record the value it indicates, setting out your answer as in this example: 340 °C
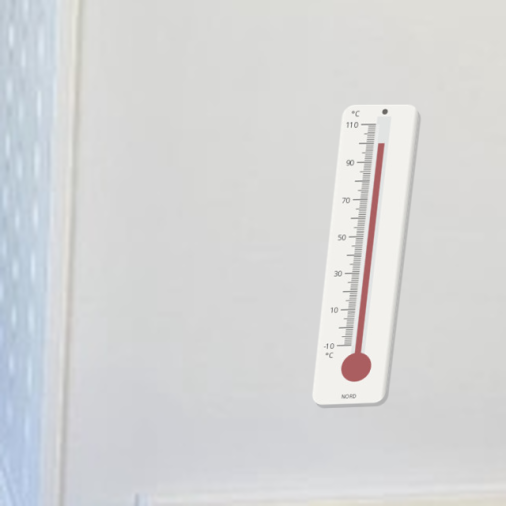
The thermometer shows 100 °C
